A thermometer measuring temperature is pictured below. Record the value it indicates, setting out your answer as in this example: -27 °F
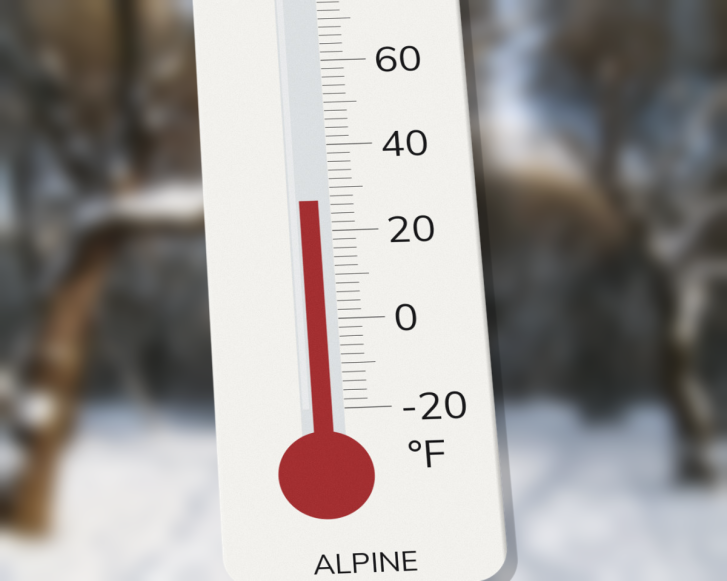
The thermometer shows 27 °F
